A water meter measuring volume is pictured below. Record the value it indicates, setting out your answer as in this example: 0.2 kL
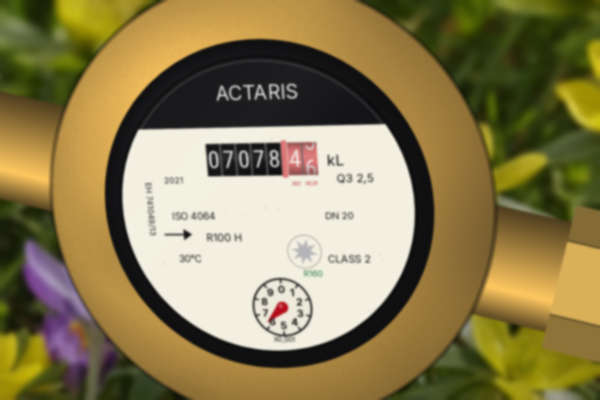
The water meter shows 7078.456 kL
